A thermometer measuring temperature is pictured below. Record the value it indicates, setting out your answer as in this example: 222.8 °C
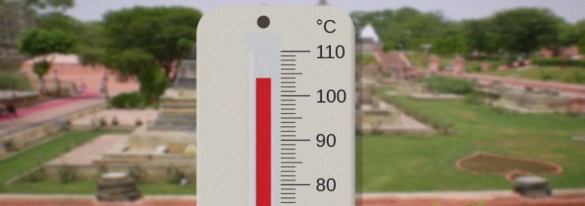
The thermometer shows 104 °C
